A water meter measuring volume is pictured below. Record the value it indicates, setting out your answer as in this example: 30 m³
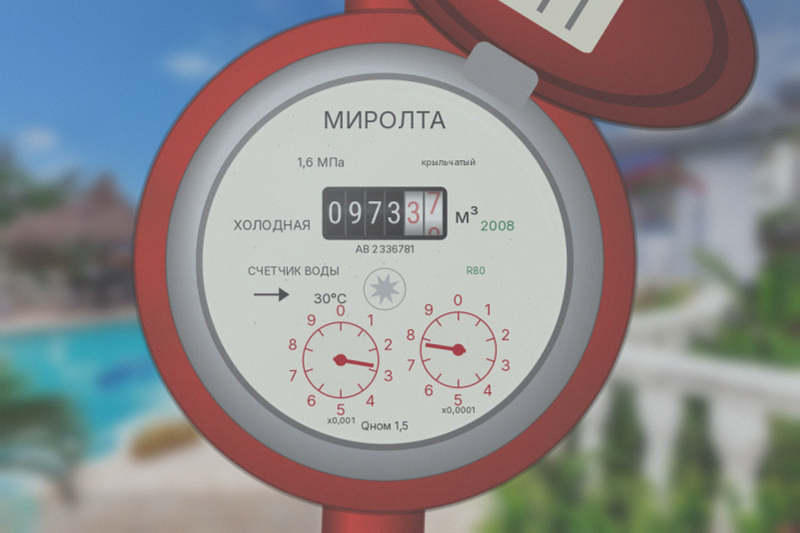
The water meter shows 973.3727 m³
